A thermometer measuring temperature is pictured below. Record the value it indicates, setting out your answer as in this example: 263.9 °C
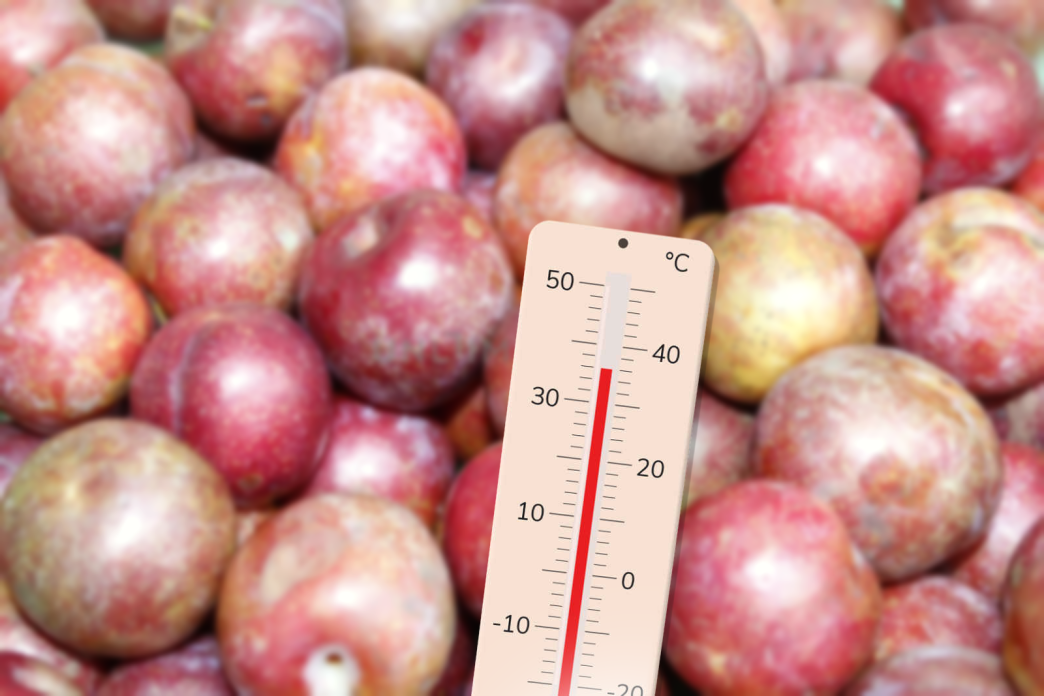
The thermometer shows 36 °C
